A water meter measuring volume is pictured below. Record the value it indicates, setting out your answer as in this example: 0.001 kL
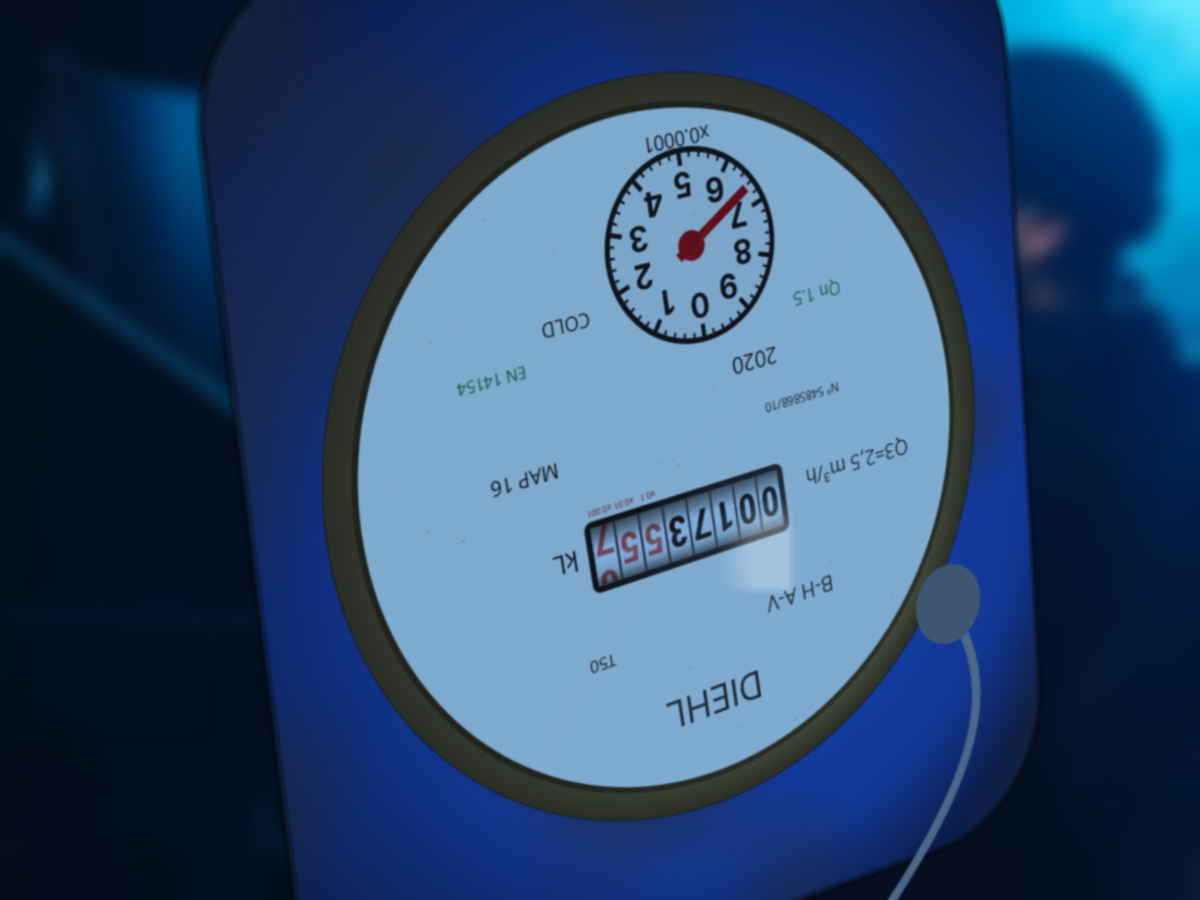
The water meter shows 173.5566 kL
